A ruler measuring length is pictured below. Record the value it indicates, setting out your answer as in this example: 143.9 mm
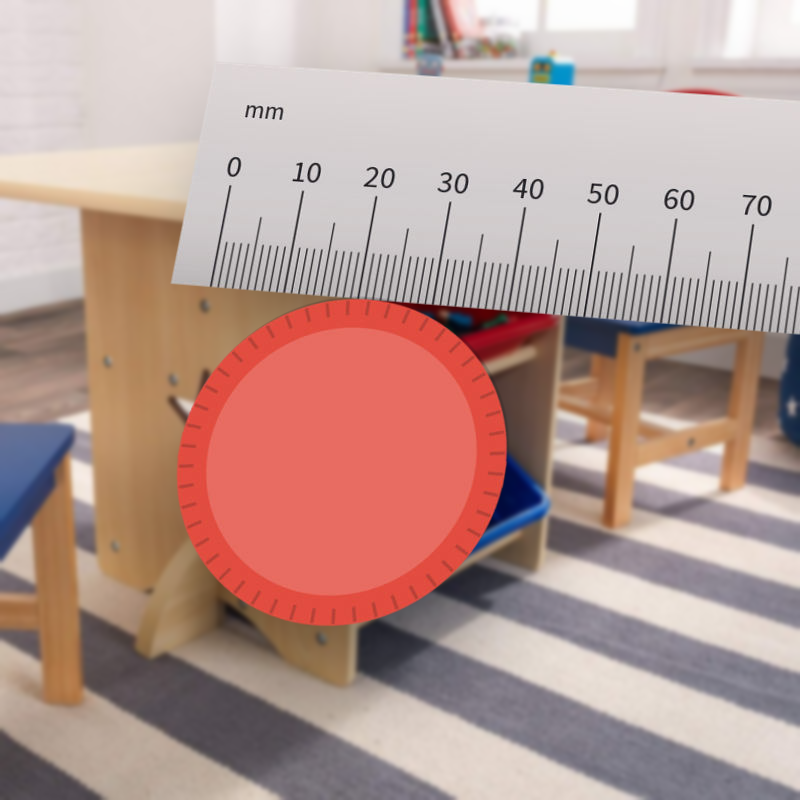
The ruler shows 43 mm
